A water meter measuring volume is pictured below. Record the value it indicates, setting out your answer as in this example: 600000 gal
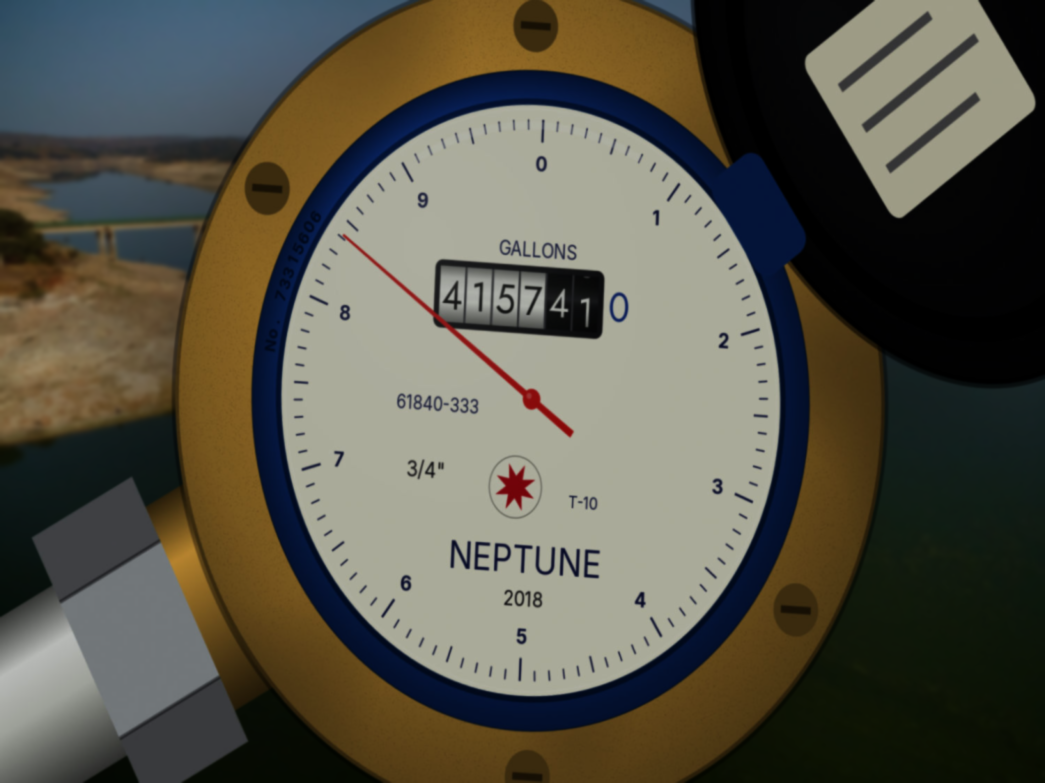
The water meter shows 4157408.4 gal
